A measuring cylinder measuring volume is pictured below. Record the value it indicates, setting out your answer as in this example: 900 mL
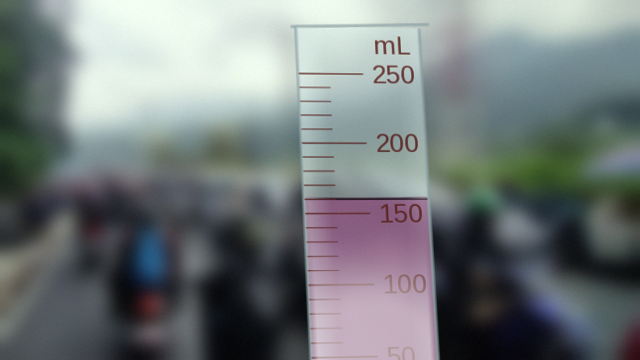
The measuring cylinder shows 160 mL
